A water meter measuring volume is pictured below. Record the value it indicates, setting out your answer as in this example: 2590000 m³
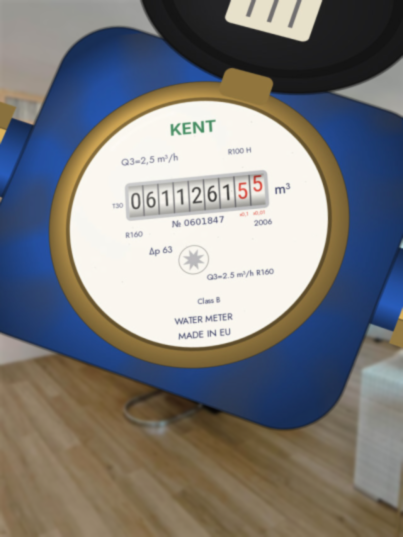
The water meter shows 611261.55 m³
